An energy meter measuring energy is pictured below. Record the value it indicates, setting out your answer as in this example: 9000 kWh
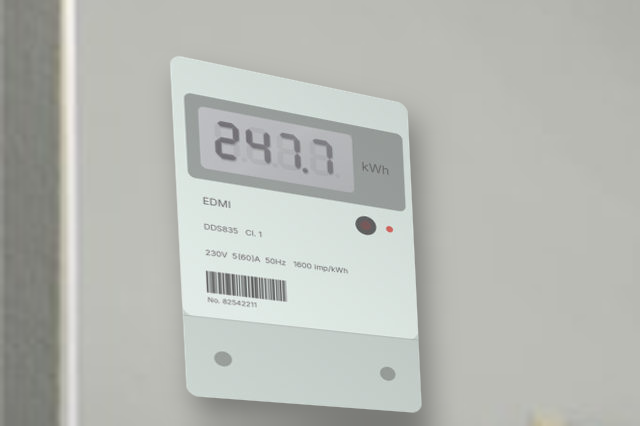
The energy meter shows 247.7 kWh
